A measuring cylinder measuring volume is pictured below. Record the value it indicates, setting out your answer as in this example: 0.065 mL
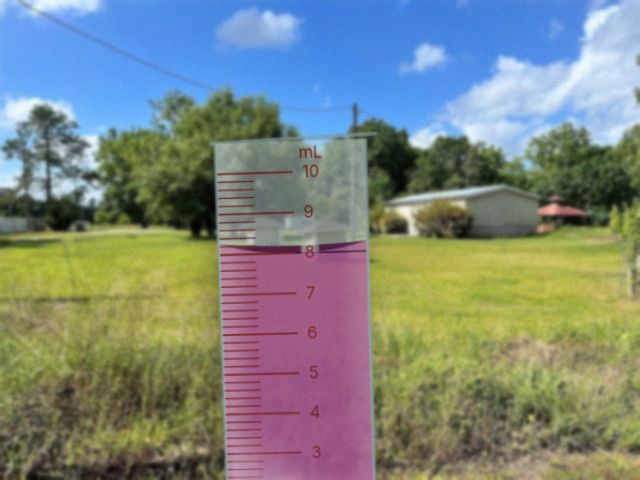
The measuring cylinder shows 8 mL
